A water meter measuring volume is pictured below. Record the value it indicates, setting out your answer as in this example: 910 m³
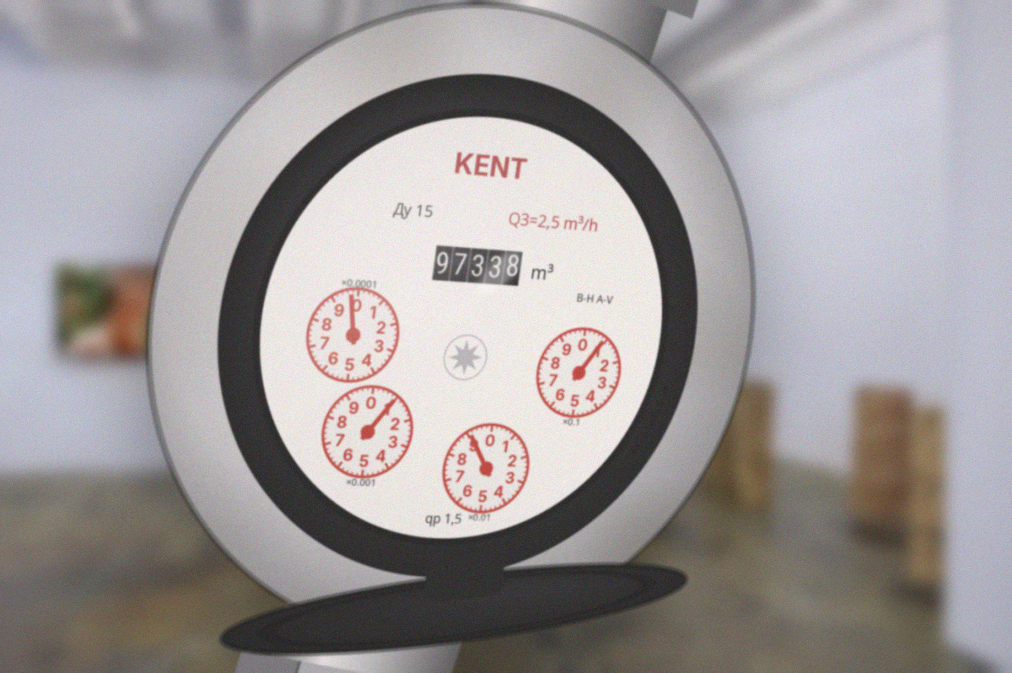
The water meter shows 97338.0909 m³
